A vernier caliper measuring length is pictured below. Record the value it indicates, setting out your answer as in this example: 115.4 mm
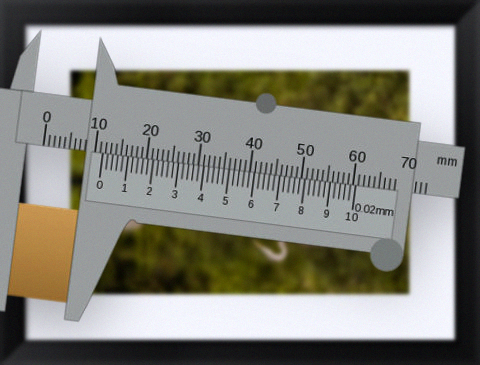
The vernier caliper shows 11.5 mm
